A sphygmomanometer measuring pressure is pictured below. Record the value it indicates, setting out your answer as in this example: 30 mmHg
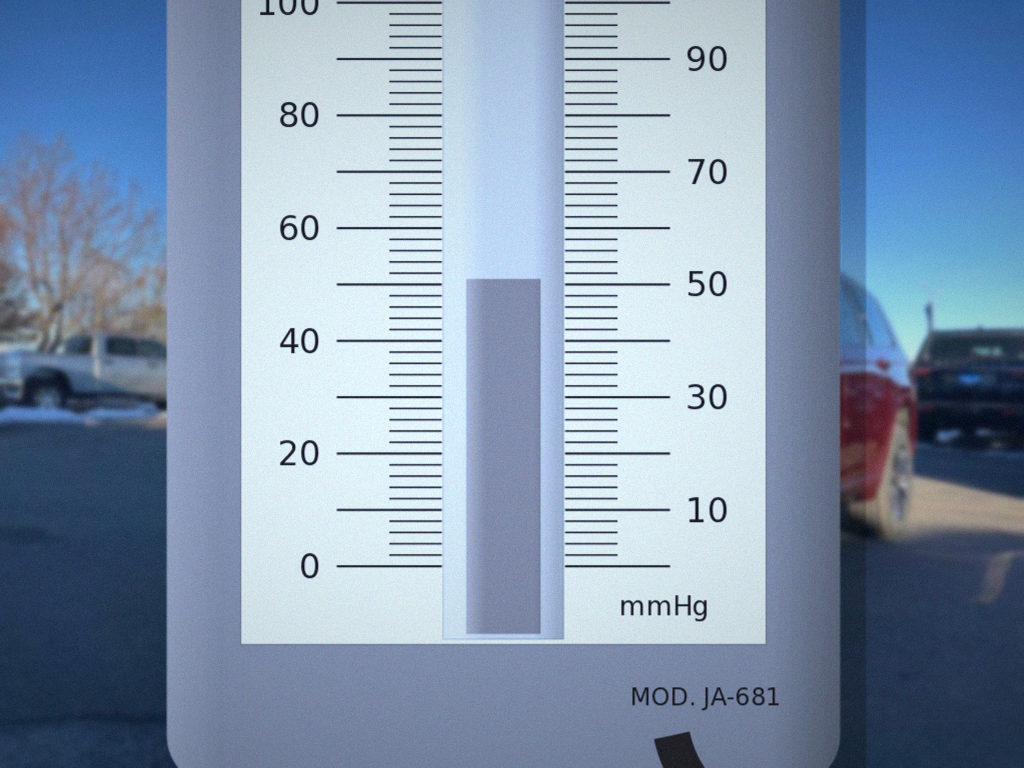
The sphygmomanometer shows 51 mmHg
